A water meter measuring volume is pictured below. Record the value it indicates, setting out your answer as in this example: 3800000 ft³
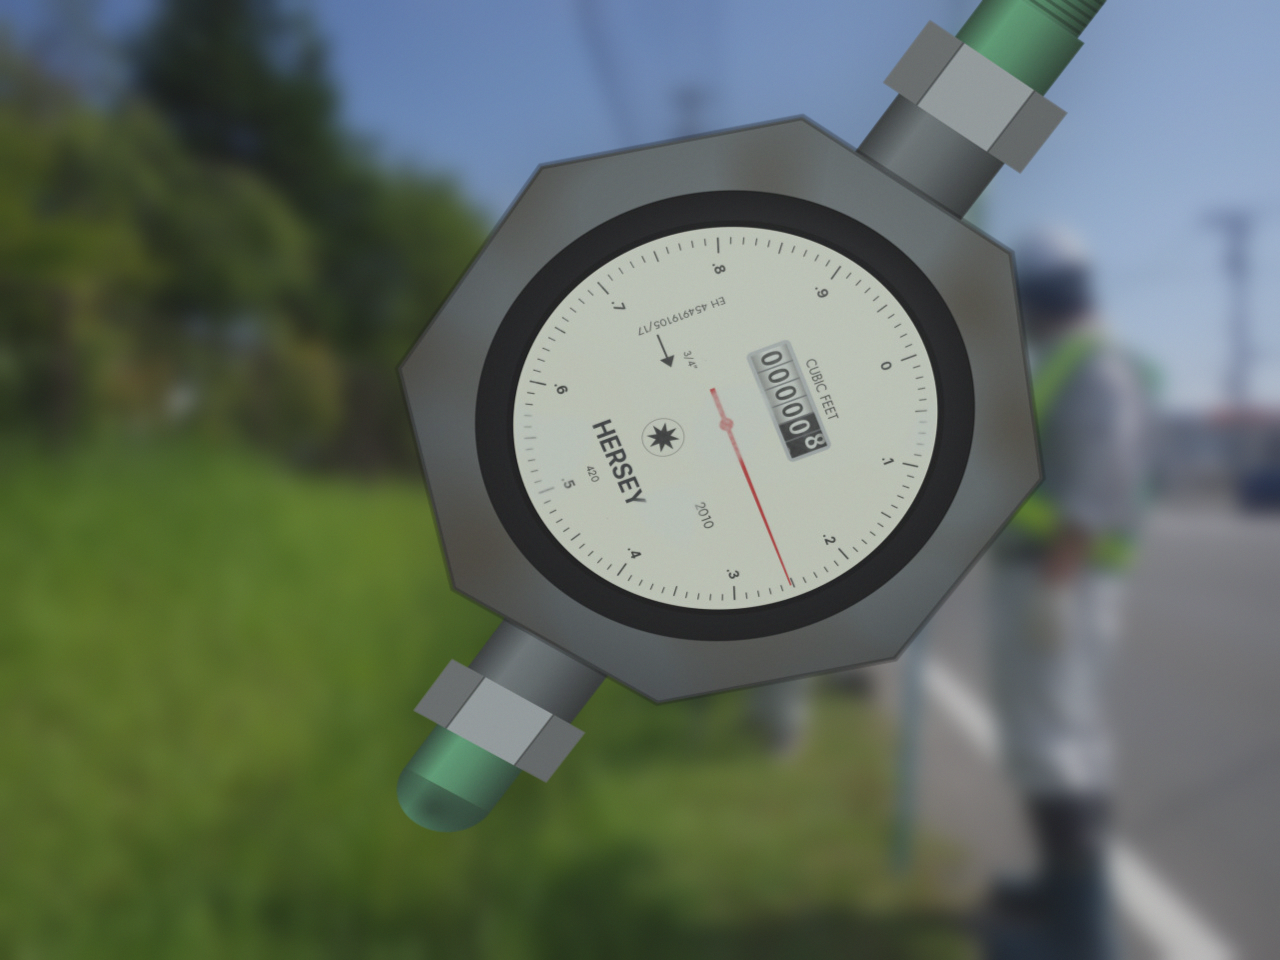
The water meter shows 8.25 ft³
